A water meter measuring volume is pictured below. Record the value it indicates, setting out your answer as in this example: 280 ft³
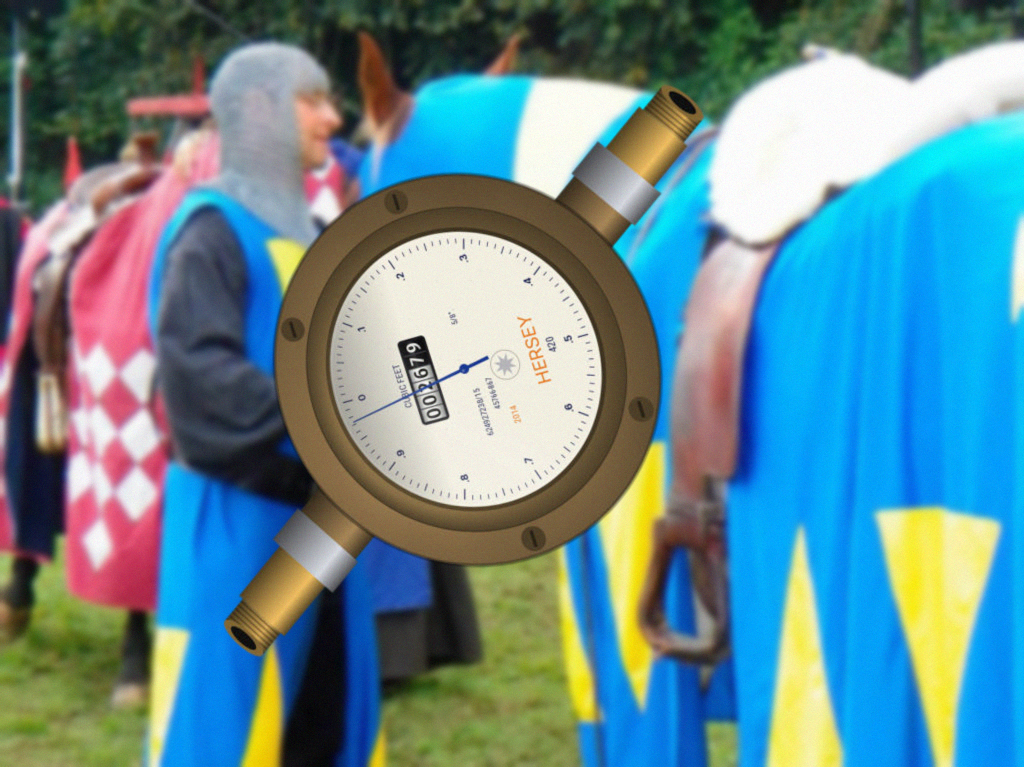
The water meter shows 2678.97 ft³
